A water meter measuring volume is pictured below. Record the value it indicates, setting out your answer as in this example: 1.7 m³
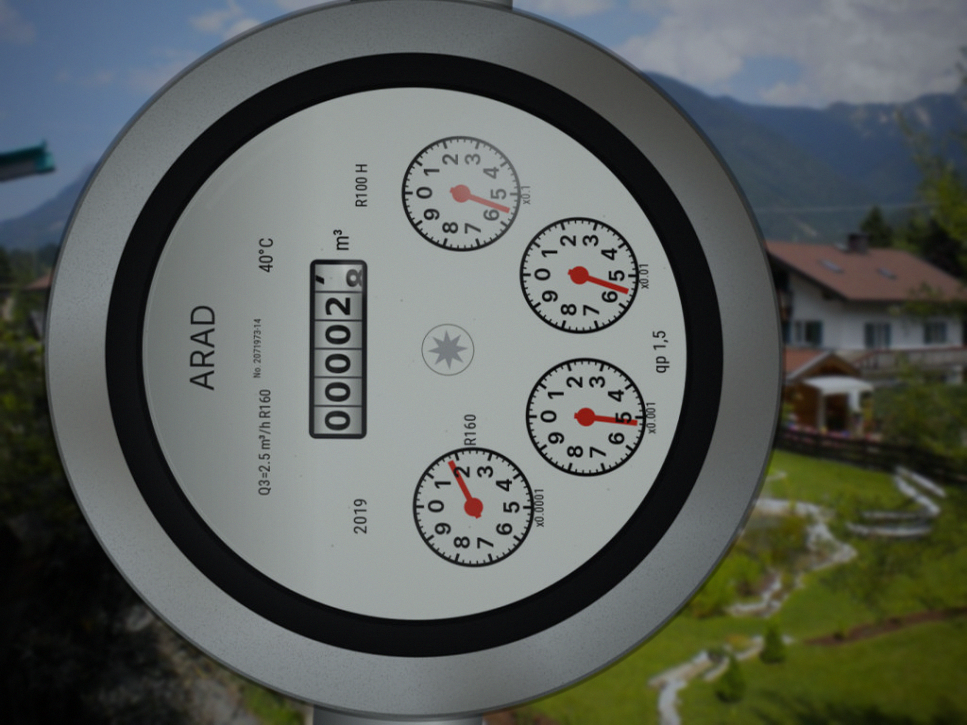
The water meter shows 27.5551 m³
